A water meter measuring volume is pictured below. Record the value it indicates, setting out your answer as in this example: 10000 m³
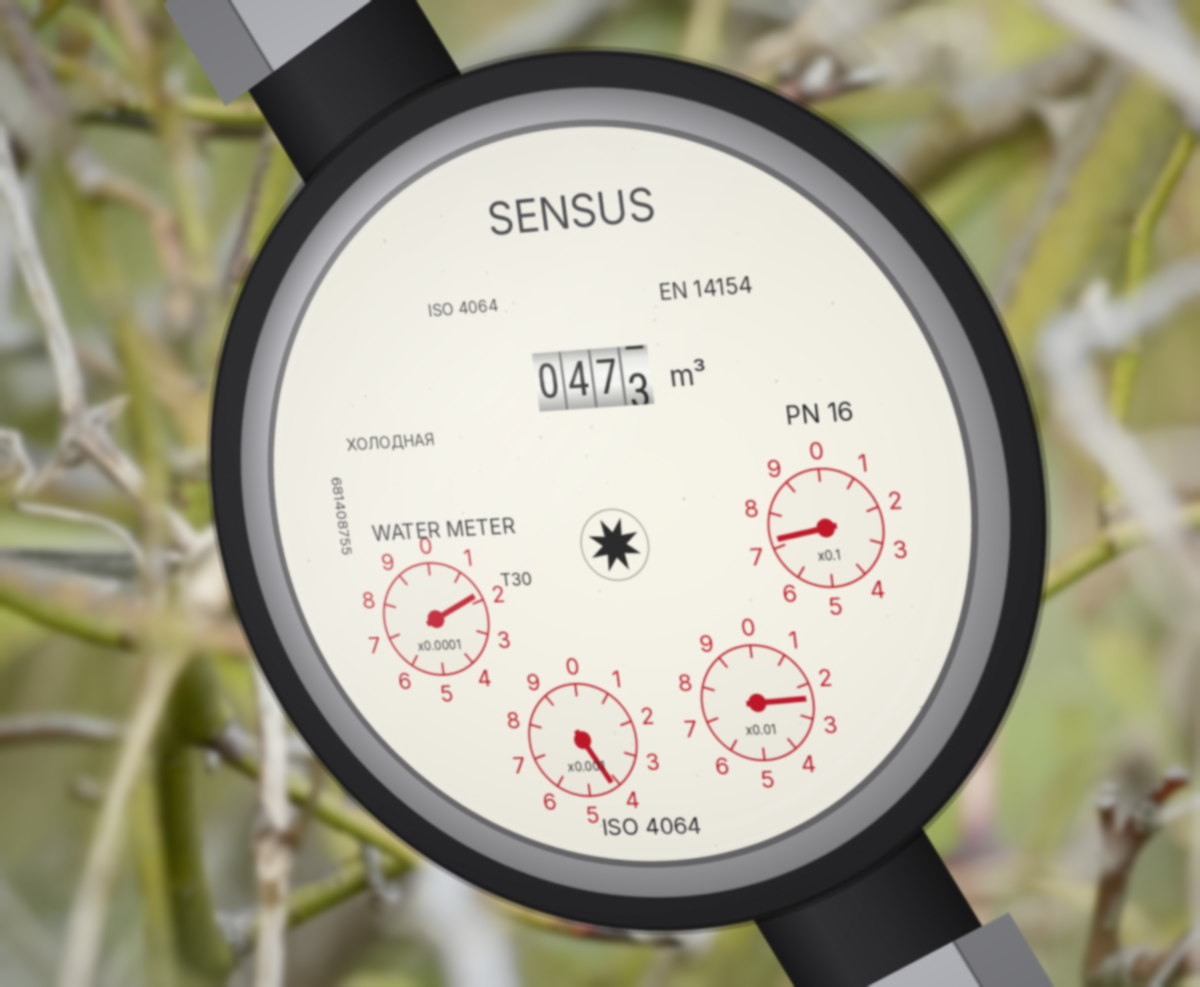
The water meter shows 472.7241 m³
